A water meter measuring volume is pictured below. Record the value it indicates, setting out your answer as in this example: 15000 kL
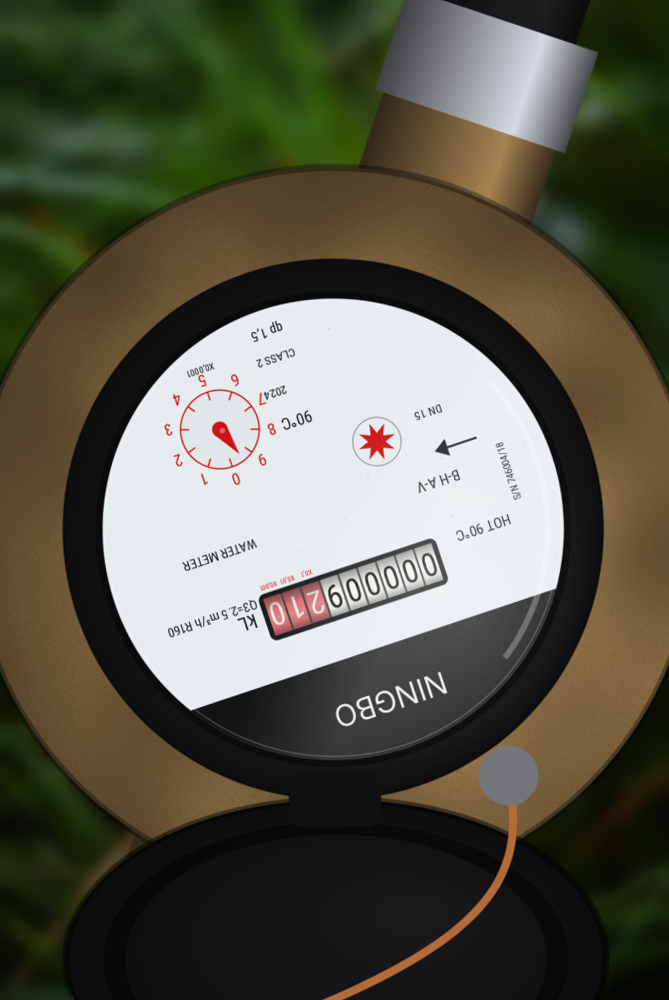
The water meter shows 9.2099 kL
